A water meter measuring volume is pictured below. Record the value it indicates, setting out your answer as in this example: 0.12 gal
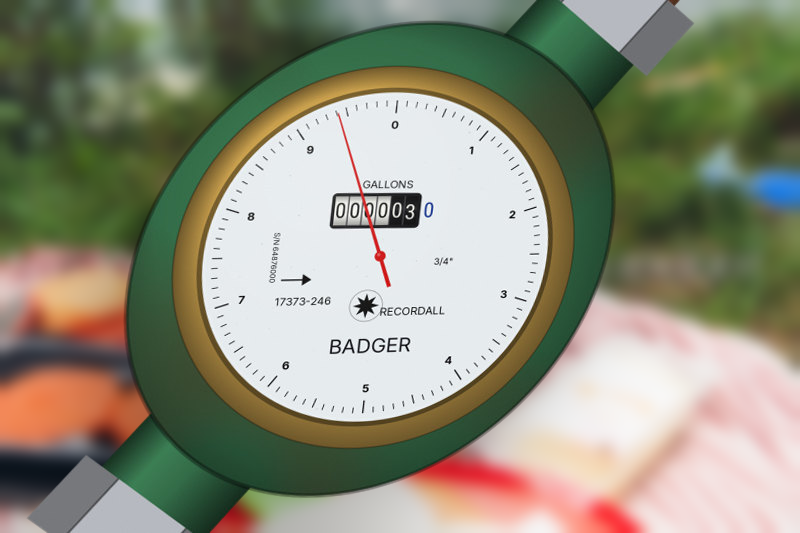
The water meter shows 29.4 gal
